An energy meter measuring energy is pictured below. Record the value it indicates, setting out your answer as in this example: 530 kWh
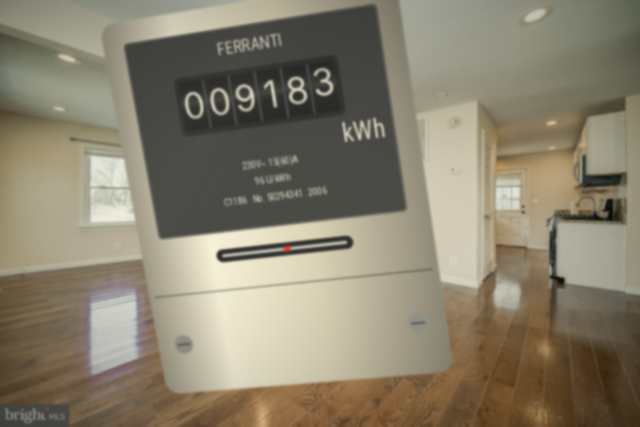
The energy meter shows 9183 kWh
